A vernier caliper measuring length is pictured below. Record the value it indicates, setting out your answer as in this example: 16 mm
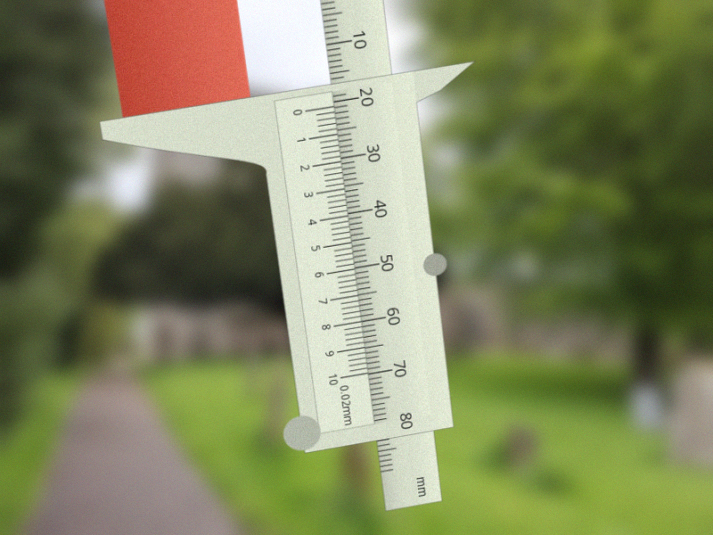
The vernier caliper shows 20.8 mm
